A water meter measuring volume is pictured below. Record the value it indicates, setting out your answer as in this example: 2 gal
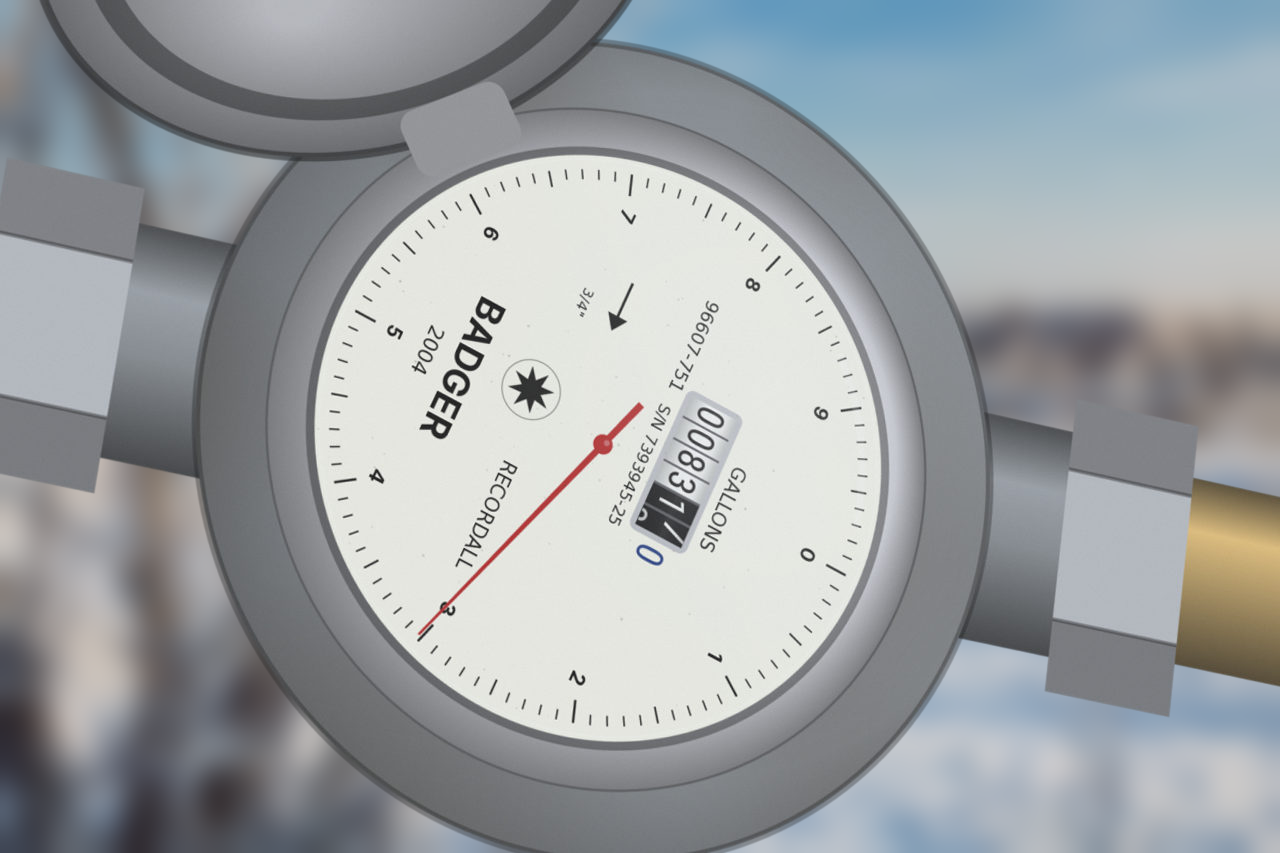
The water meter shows 83173.0 gal
